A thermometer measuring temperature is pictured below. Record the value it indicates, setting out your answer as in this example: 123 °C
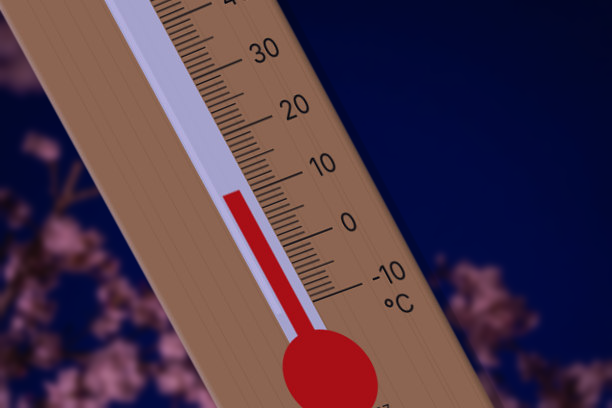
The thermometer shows 11 °C
